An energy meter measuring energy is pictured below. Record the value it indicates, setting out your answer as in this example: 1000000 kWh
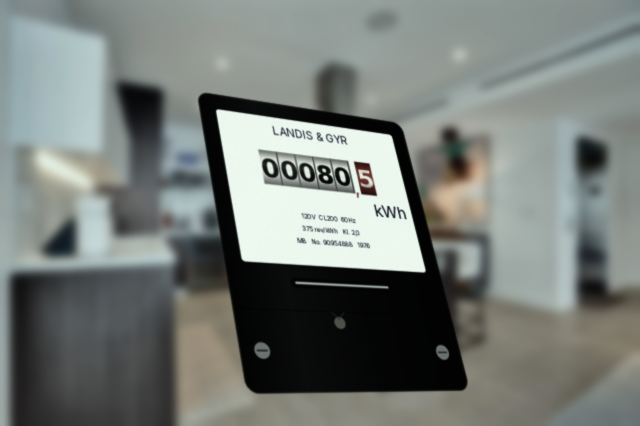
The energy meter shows 80.5 kWh
